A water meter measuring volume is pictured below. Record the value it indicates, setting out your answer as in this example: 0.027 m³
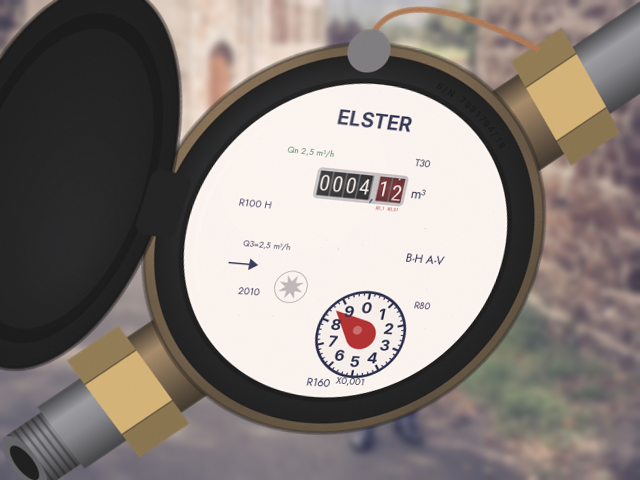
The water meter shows 4.118 m³
